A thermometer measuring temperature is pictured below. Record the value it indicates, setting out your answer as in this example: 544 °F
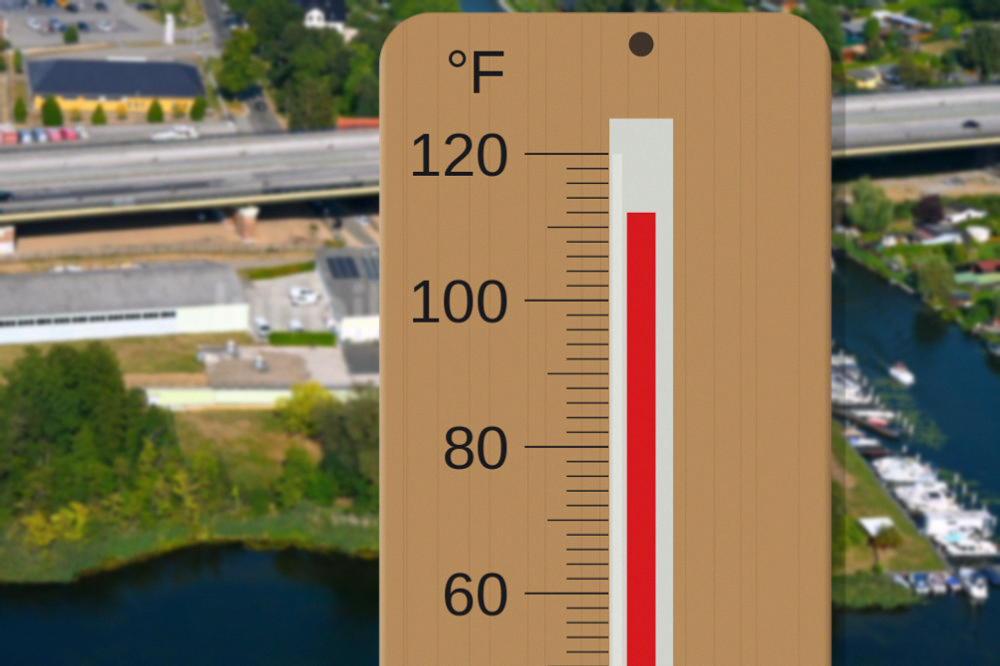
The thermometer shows 112 °F
